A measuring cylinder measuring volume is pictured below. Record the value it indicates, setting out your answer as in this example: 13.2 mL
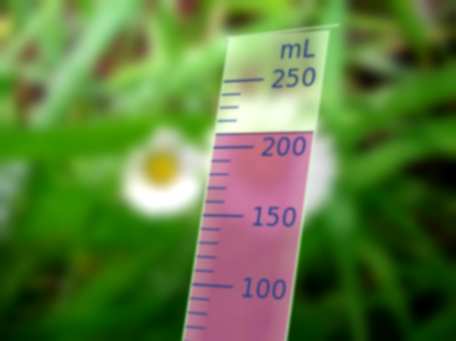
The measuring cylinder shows 210 mL
